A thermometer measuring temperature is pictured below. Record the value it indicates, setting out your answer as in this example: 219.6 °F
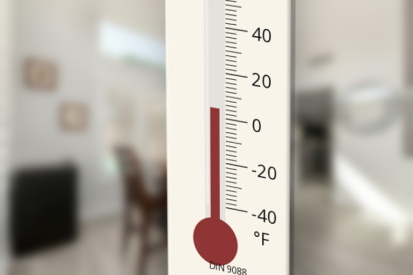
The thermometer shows 4 °F
